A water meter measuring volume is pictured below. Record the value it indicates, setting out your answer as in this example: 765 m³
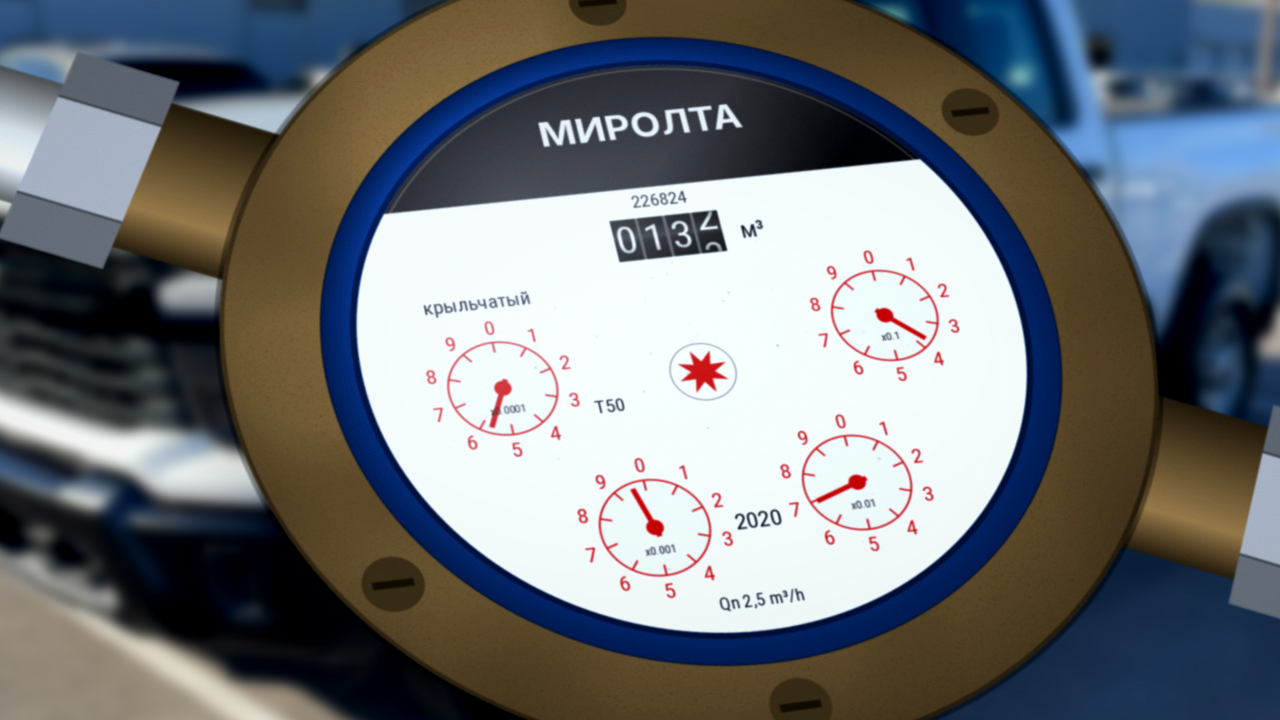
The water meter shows 132.3695 m³
